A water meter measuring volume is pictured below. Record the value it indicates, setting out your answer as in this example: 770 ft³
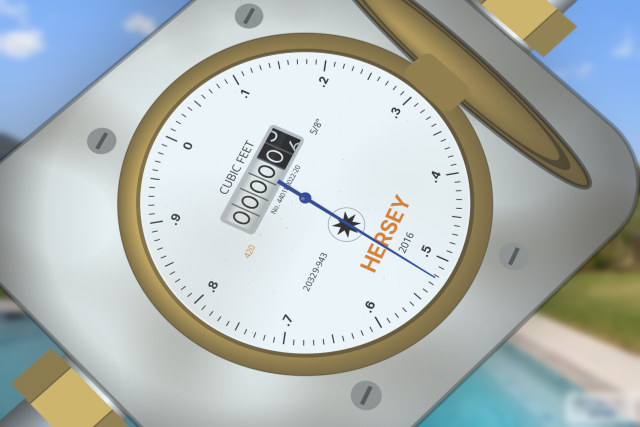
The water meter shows 5.52 ft³
